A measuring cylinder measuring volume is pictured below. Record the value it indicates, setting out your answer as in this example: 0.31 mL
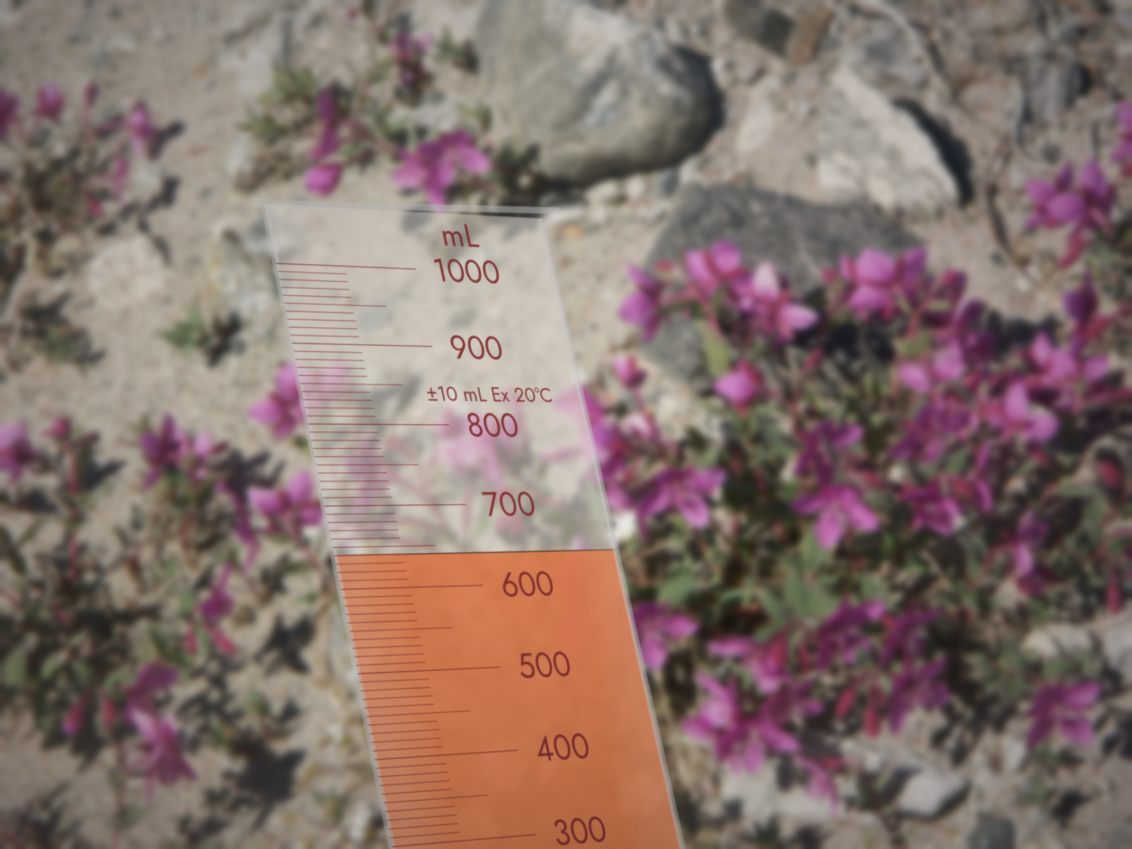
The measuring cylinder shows 640 mL
